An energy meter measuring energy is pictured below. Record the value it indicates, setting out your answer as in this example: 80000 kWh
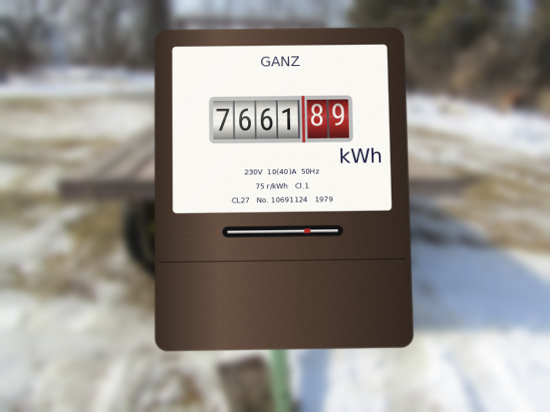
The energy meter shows 7661.89 kWh
